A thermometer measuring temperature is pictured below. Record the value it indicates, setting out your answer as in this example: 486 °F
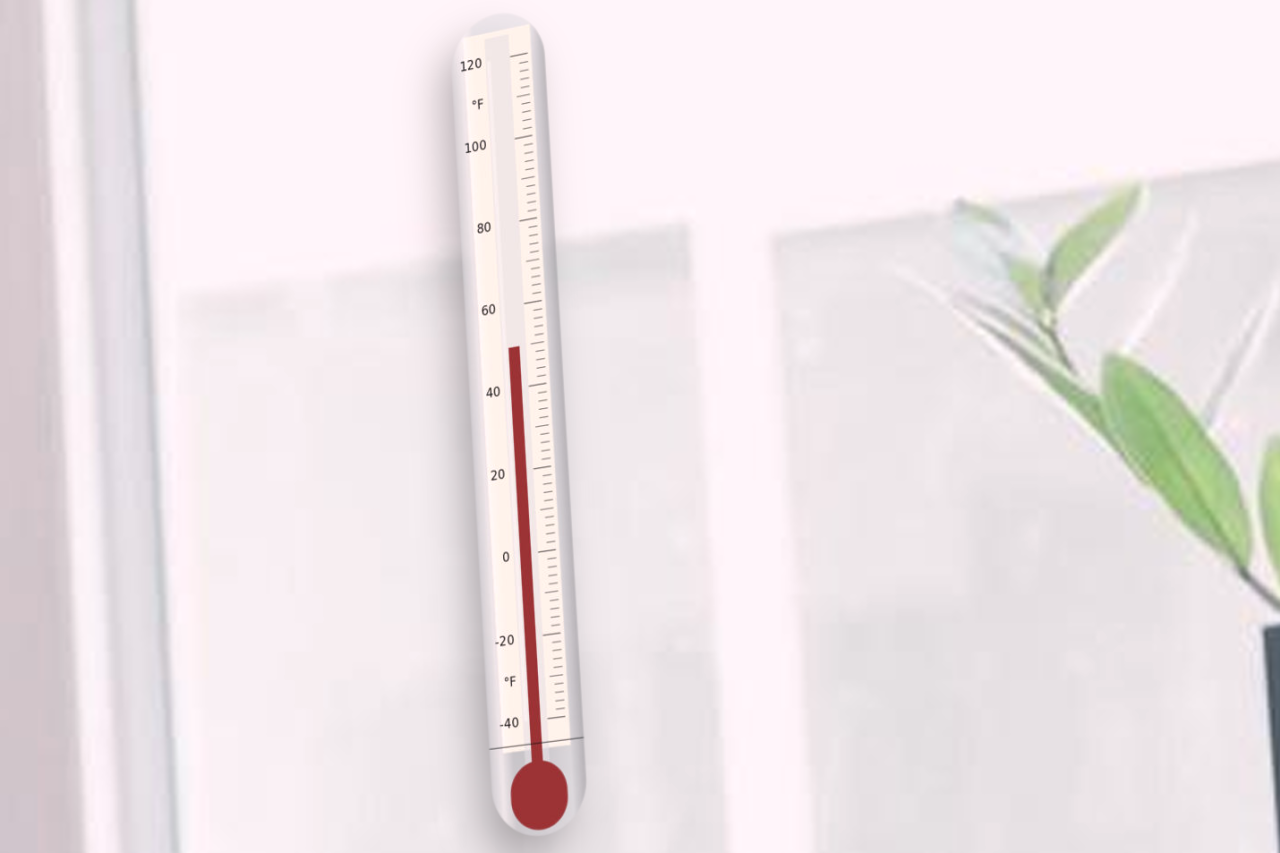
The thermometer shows 50 °F
